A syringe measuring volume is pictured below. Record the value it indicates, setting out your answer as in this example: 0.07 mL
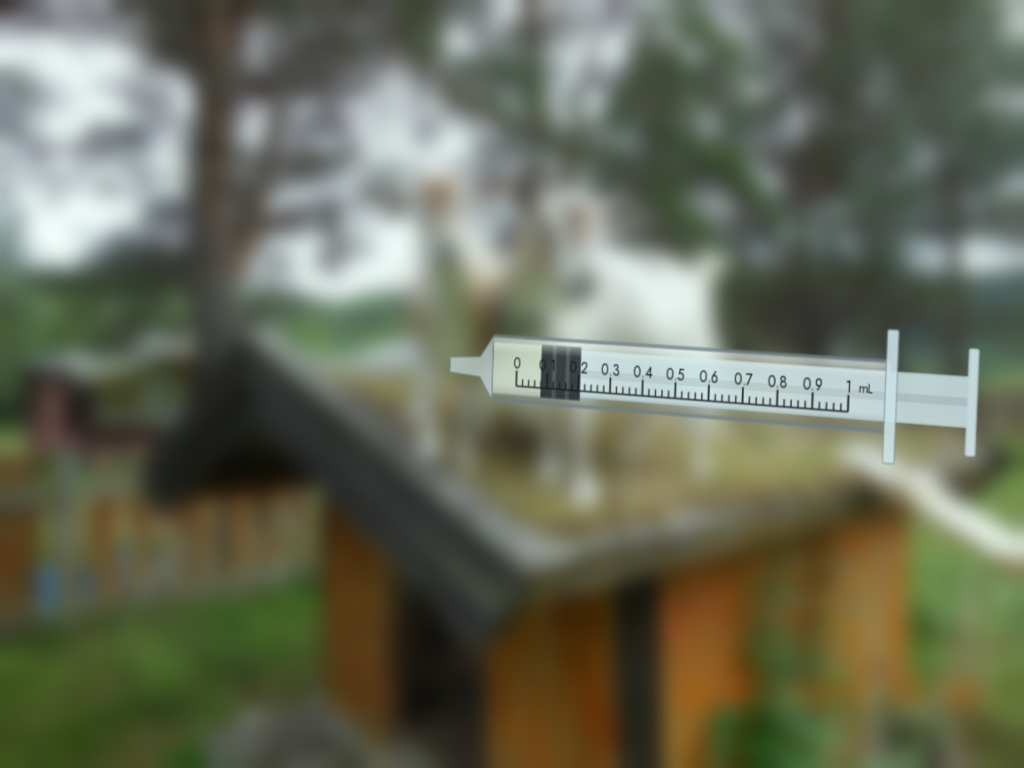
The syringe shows 0.08 mL
